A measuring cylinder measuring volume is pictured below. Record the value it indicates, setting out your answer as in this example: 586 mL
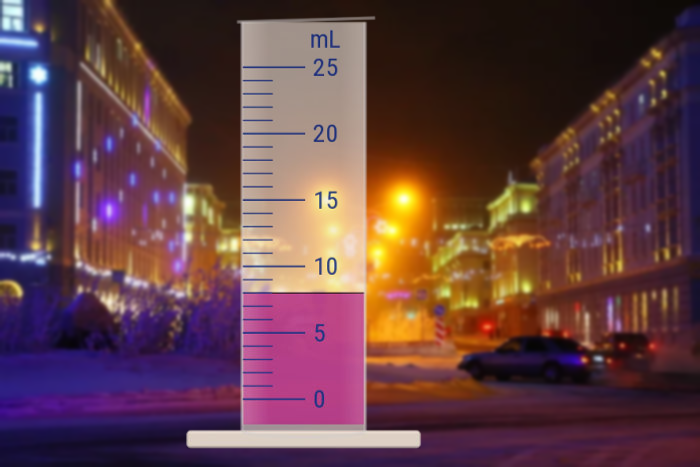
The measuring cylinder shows 8 mL
